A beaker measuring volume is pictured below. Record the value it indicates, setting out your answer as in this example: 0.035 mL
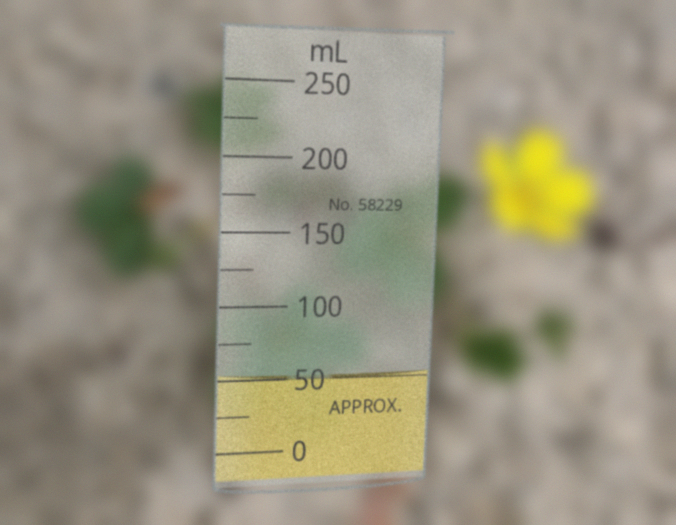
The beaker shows 50 mL
